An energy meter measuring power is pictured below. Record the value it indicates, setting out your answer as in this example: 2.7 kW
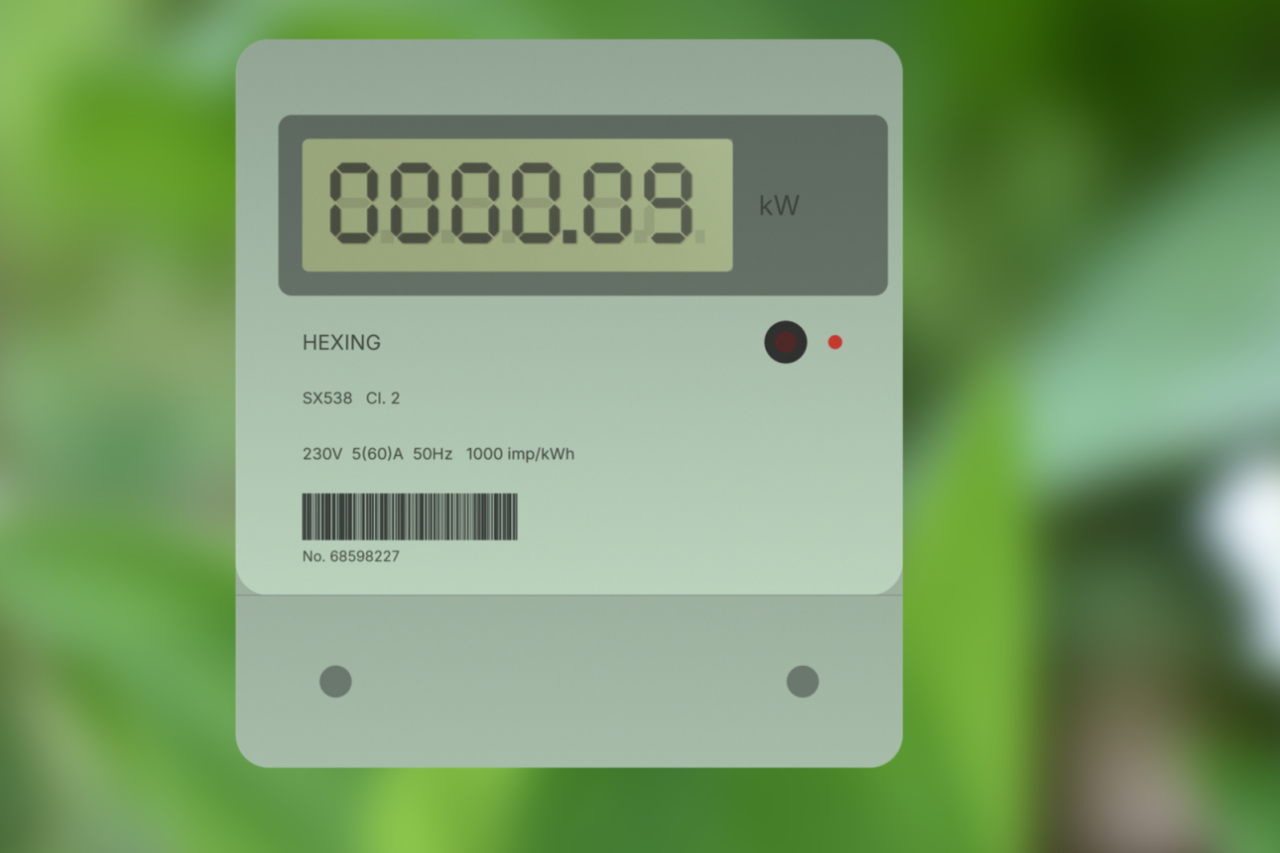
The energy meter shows 0.09 kW
